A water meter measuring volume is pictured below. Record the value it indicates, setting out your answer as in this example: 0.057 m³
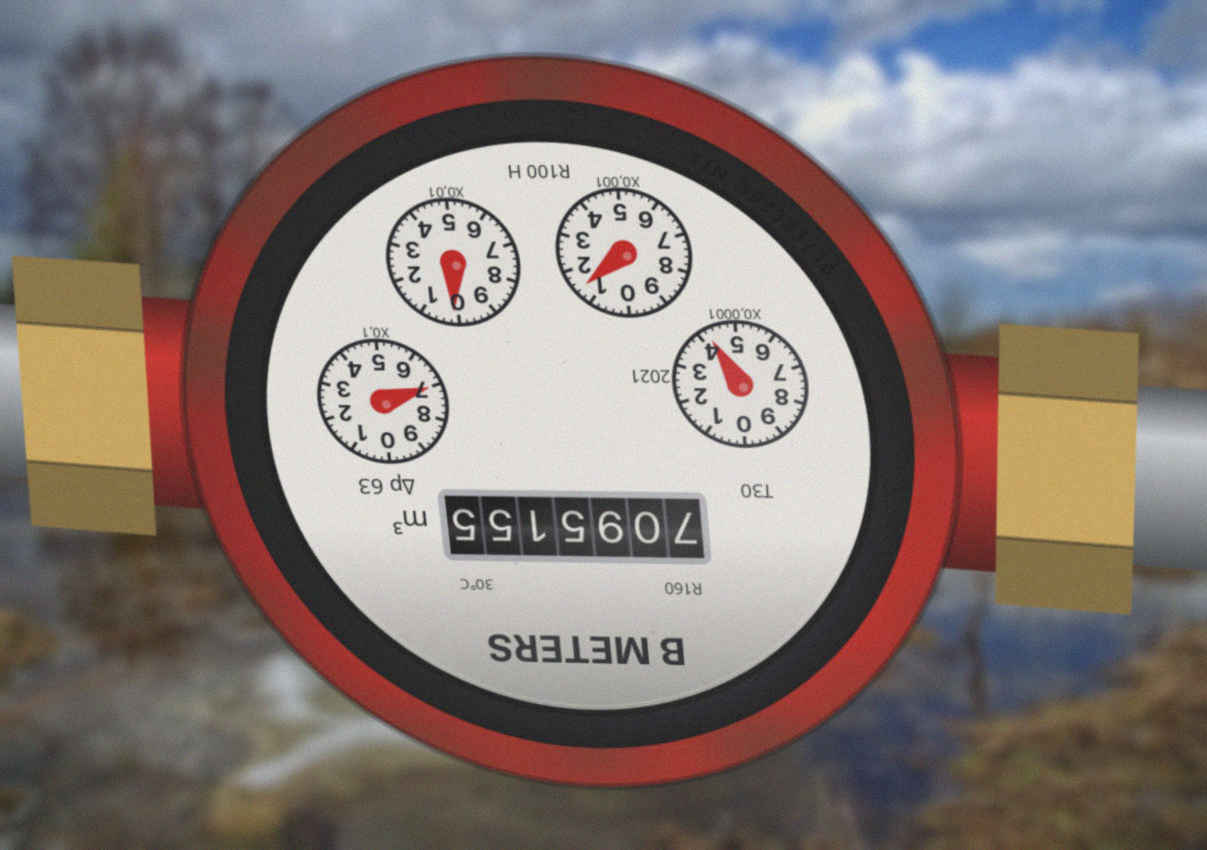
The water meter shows 7095155.7014 m³
